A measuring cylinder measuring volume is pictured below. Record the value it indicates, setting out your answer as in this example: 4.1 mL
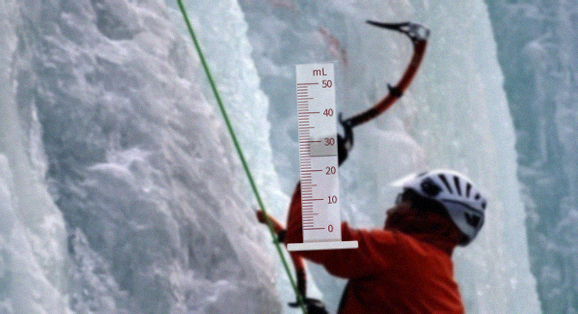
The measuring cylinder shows 25 mL
